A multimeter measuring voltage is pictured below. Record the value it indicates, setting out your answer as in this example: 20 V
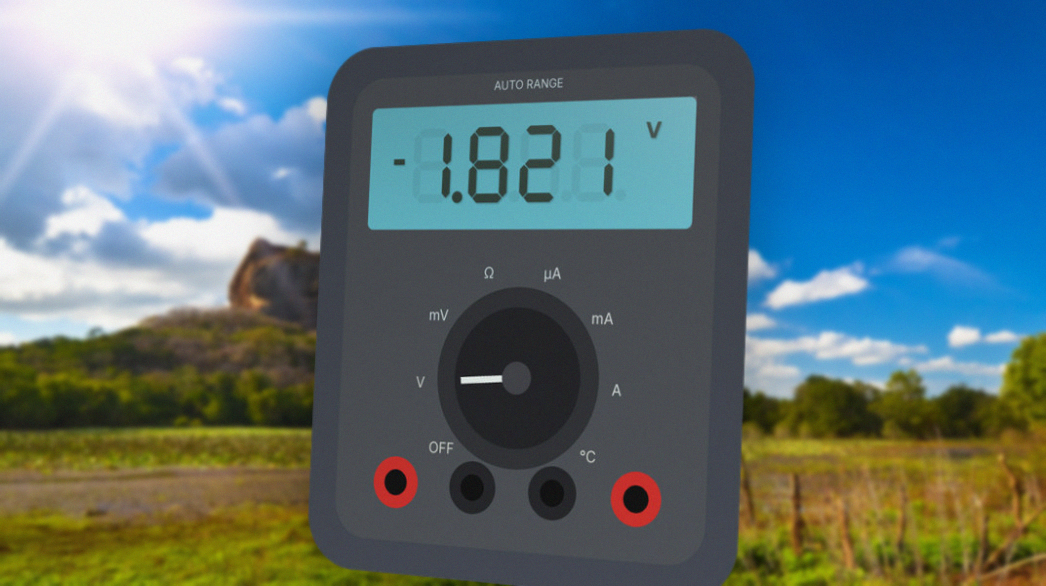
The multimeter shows -1.821 V
